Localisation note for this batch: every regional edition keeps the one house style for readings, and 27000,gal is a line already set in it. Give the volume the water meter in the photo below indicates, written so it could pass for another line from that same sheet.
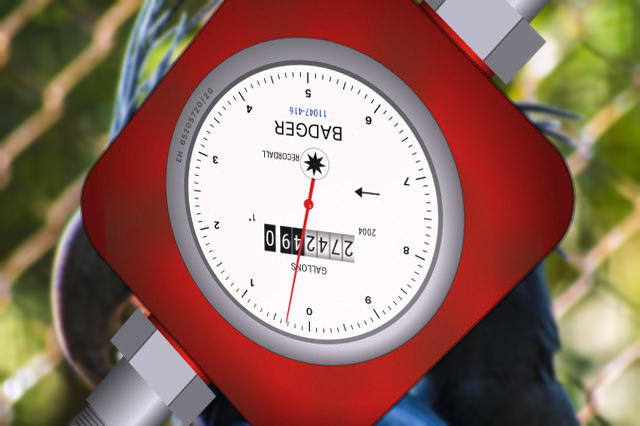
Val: 2742490.3,gal
